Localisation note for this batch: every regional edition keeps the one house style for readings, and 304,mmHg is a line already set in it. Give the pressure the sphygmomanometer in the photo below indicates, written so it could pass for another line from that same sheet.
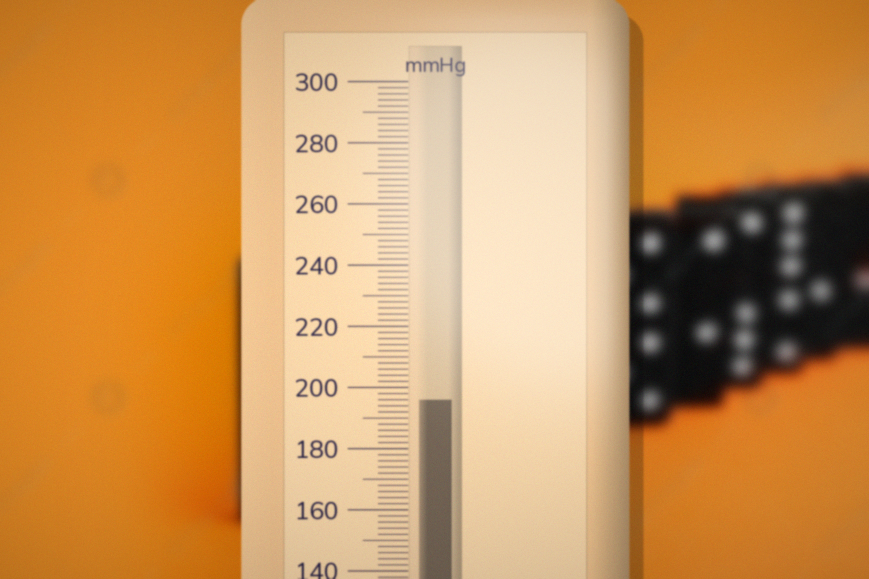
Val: 196,mmHg
